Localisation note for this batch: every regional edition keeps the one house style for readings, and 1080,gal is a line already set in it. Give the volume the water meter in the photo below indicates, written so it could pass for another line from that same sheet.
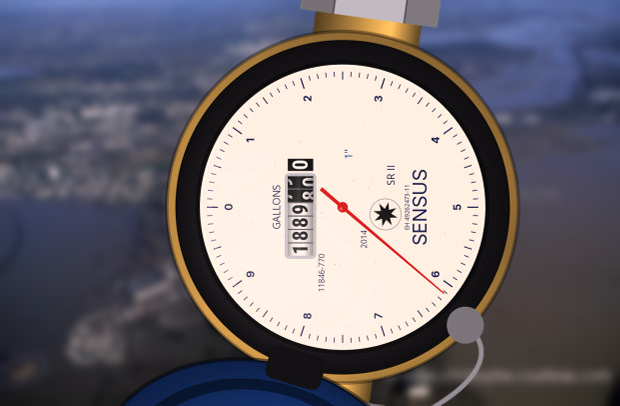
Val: 1889796.1,gal
